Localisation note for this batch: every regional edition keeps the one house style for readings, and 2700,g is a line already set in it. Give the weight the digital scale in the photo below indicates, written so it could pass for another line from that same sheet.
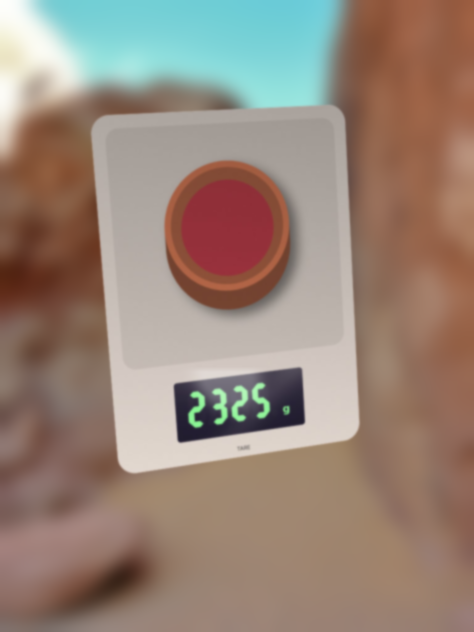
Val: 2325,g
